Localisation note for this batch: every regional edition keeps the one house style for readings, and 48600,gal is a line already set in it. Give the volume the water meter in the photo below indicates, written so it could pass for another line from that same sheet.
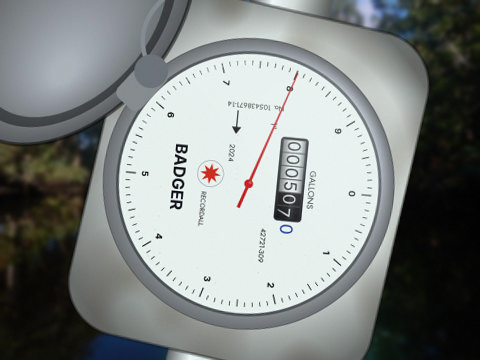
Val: 5068.0,gal
